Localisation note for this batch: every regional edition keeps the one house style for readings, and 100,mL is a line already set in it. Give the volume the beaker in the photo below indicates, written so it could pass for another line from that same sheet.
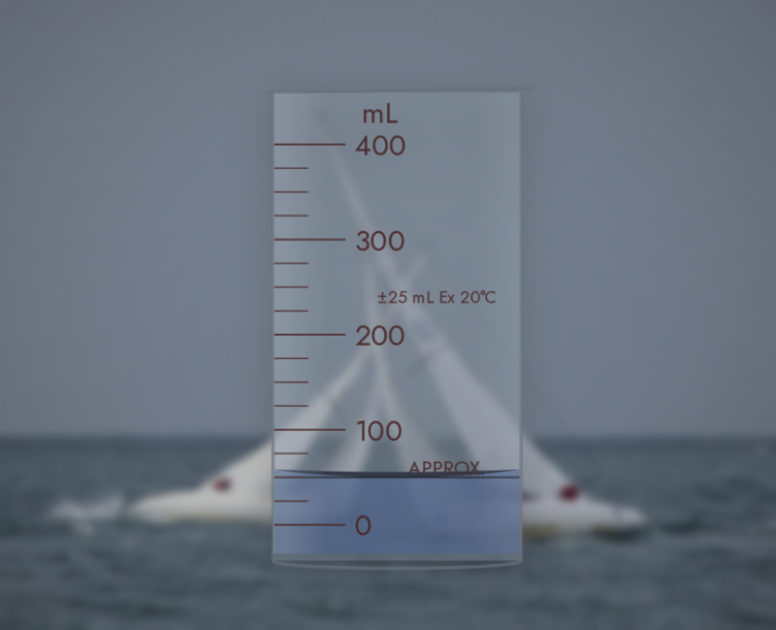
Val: 50,mL
